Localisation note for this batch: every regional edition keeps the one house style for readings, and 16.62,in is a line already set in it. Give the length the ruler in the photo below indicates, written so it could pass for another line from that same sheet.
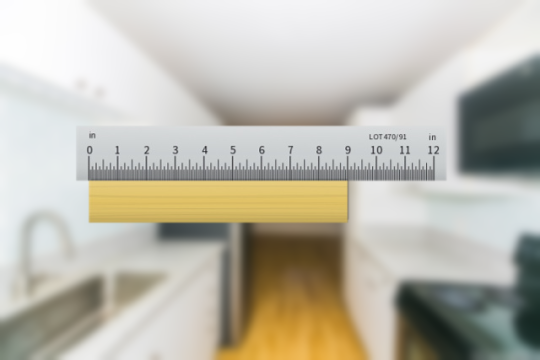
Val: 9,in
